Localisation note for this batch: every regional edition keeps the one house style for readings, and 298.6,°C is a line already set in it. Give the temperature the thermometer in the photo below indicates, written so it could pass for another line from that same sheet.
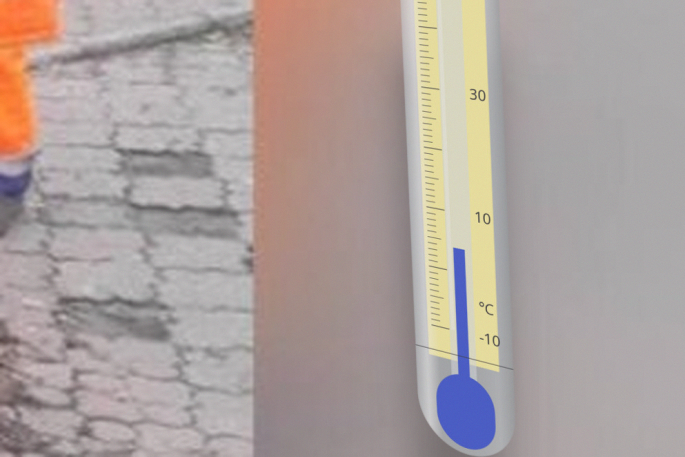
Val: 4,°C
